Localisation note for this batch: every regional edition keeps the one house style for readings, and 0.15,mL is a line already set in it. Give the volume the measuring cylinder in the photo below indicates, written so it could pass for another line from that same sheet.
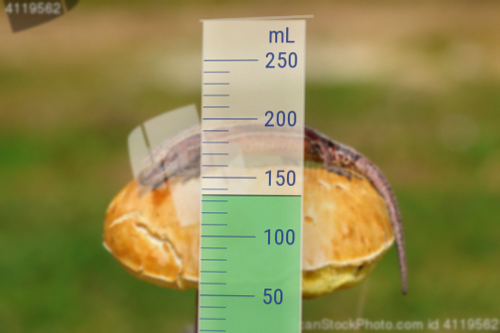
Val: 135,mL
